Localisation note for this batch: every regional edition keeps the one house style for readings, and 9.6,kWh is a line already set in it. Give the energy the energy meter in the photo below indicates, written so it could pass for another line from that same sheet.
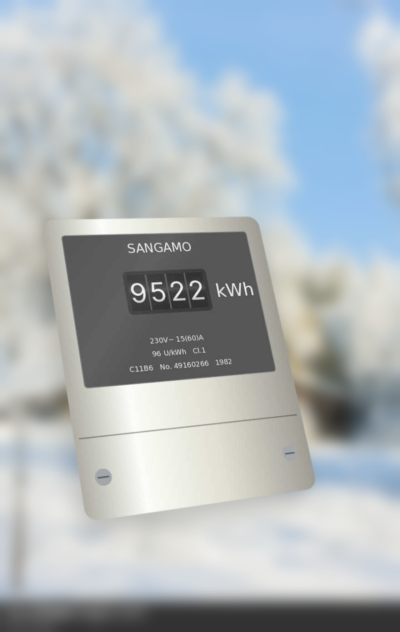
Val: 9522,kWh
